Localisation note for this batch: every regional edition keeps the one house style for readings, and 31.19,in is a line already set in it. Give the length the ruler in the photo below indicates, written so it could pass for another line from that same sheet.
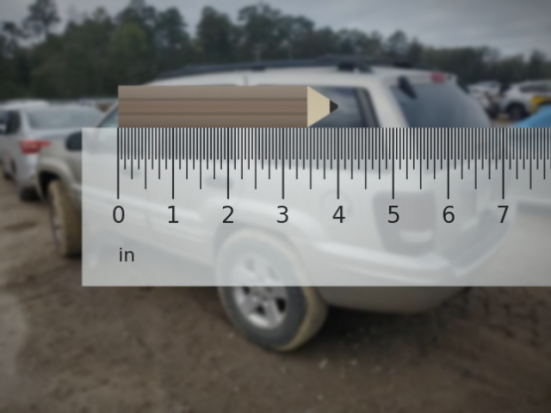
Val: 4,in
